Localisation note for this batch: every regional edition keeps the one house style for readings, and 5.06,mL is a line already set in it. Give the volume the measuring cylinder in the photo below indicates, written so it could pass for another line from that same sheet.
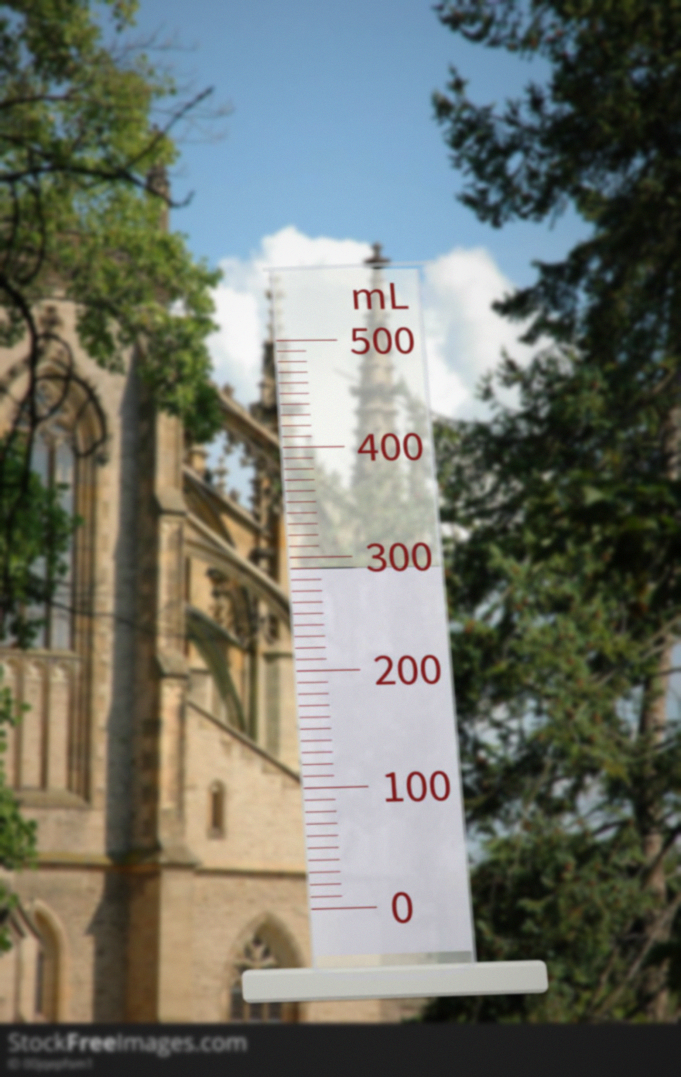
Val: 290,mL
